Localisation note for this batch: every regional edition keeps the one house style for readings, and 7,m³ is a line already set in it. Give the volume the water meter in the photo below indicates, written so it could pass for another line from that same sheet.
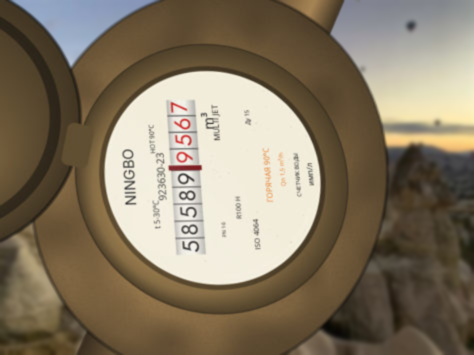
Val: 58589.9567,m³
